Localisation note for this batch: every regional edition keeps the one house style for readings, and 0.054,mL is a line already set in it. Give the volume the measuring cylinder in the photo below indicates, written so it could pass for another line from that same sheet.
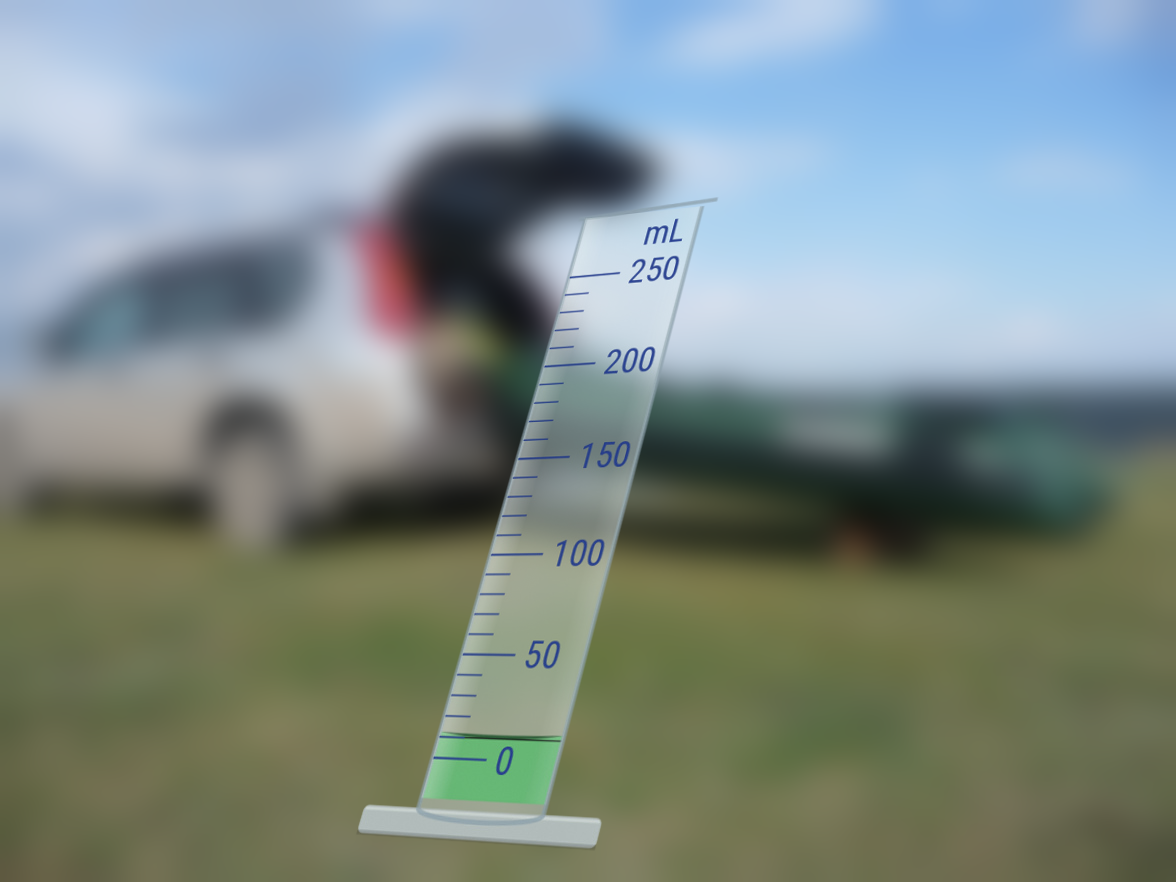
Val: 10,mL
